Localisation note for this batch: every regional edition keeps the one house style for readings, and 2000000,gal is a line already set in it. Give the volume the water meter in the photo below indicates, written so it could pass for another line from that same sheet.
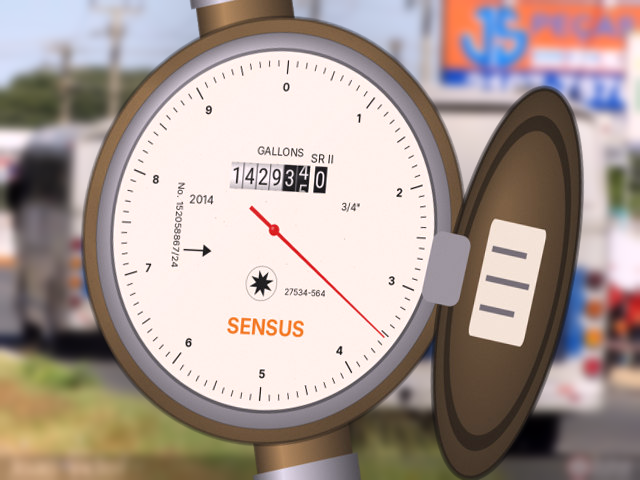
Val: 1429343.5,gal
